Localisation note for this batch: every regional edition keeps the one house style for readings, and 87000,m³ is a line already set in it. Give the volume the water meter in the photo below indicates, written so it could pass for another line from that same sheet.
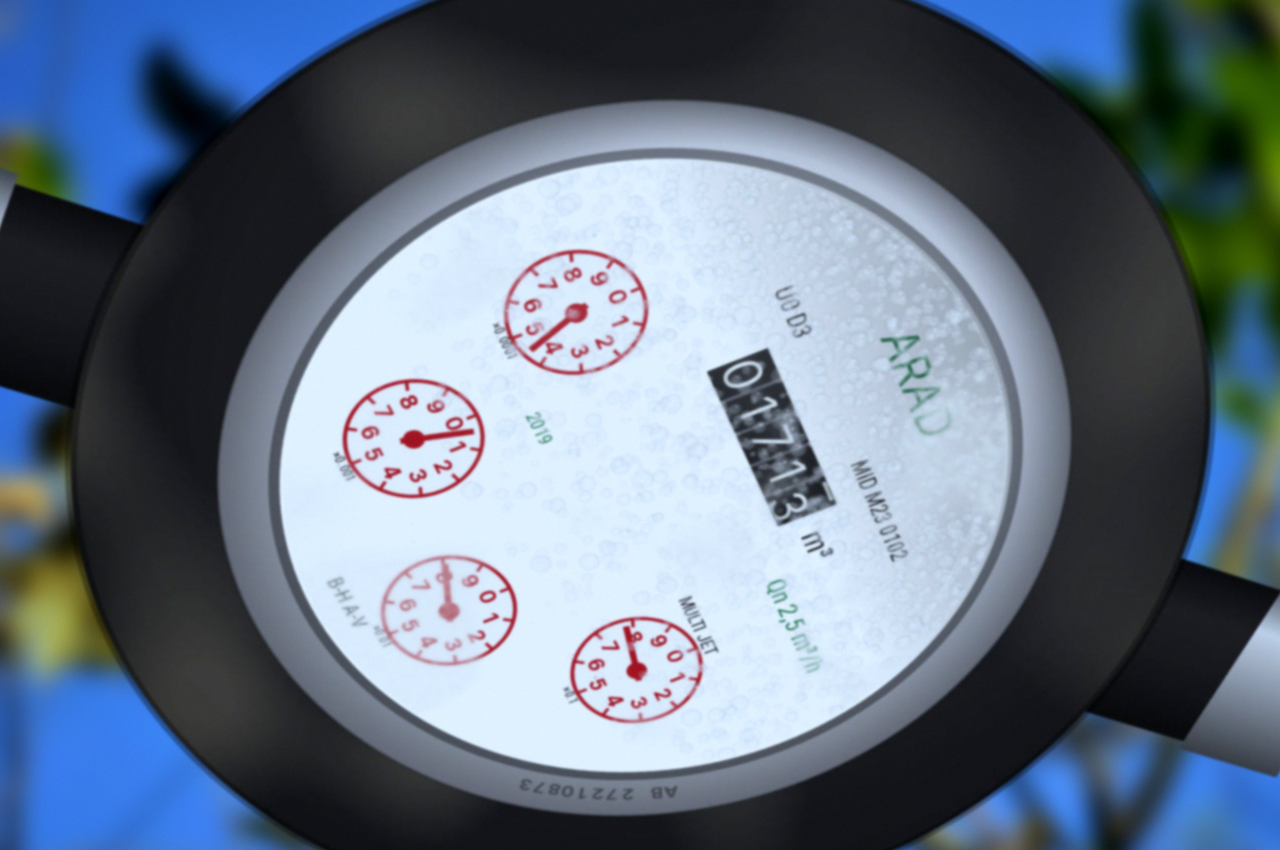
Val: 1712.7804,m³
